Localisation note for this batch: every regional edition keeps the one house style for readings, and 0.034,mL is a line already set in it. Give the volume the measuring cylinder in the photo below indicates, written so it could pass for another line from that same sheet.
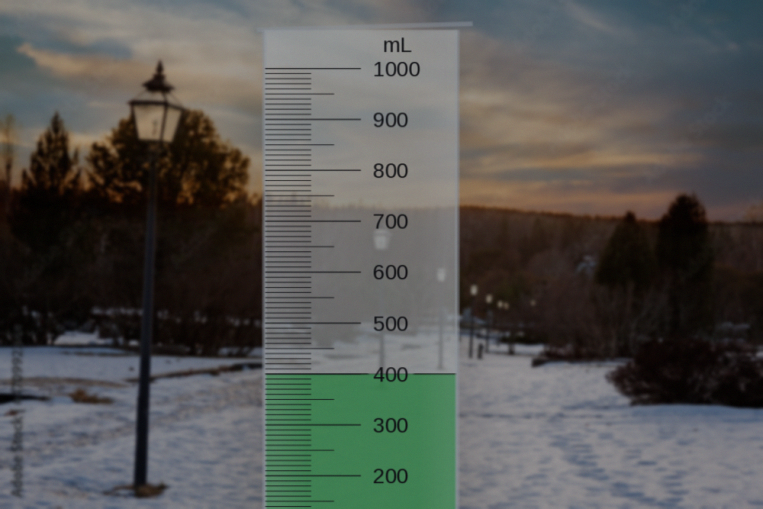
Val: 400,mL
